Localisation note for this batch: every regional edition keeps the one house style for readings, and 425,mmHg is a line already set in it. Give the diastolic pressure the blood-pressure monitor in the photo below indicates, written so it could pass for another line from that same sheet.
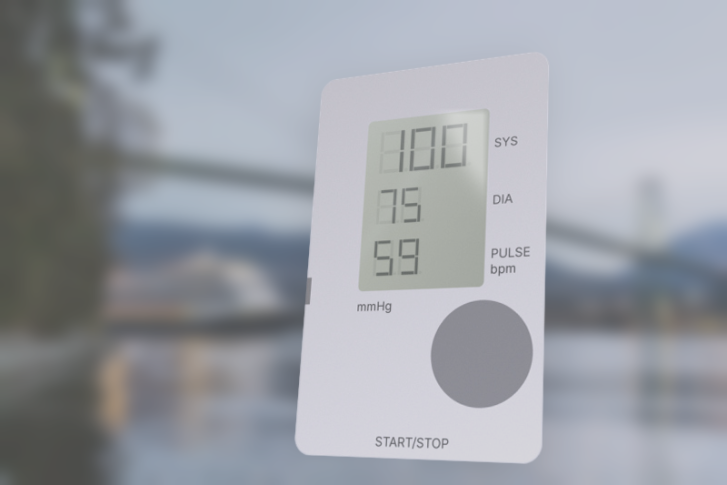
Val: 75,mmHg
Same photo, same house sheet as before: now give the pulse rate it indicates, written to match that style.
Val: 59,bpm
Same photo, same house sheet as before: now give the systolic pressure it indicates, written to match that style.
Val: 100,mmHg
